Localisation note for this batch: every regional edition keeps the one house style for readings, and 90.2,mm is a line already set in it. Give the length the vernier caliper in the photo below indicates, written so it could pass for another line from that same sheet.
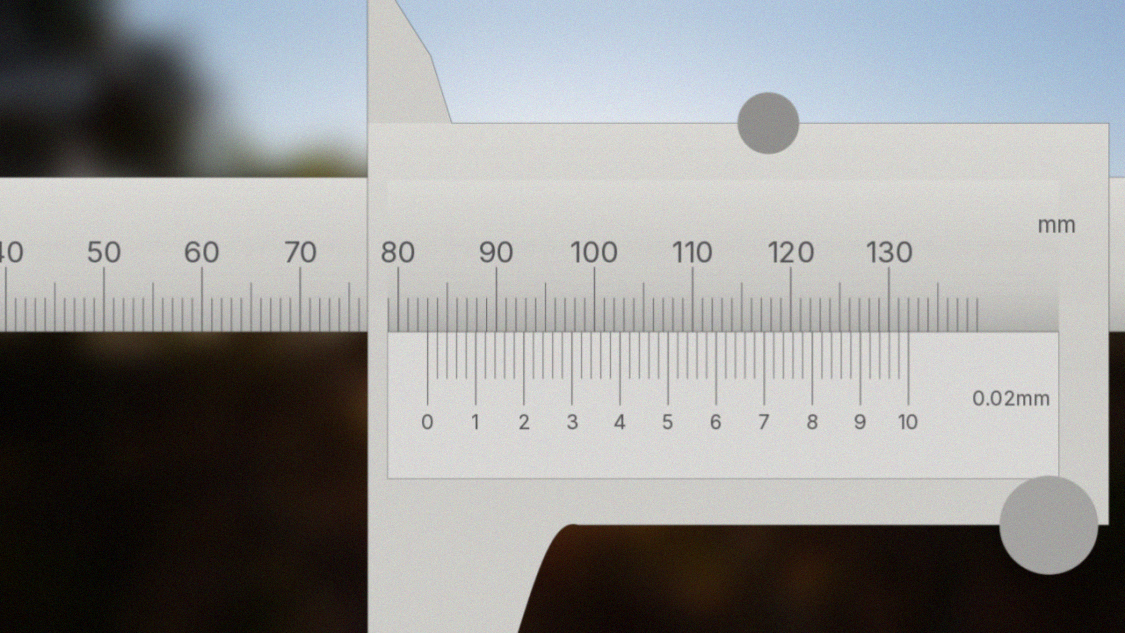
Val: 83.0,mm
